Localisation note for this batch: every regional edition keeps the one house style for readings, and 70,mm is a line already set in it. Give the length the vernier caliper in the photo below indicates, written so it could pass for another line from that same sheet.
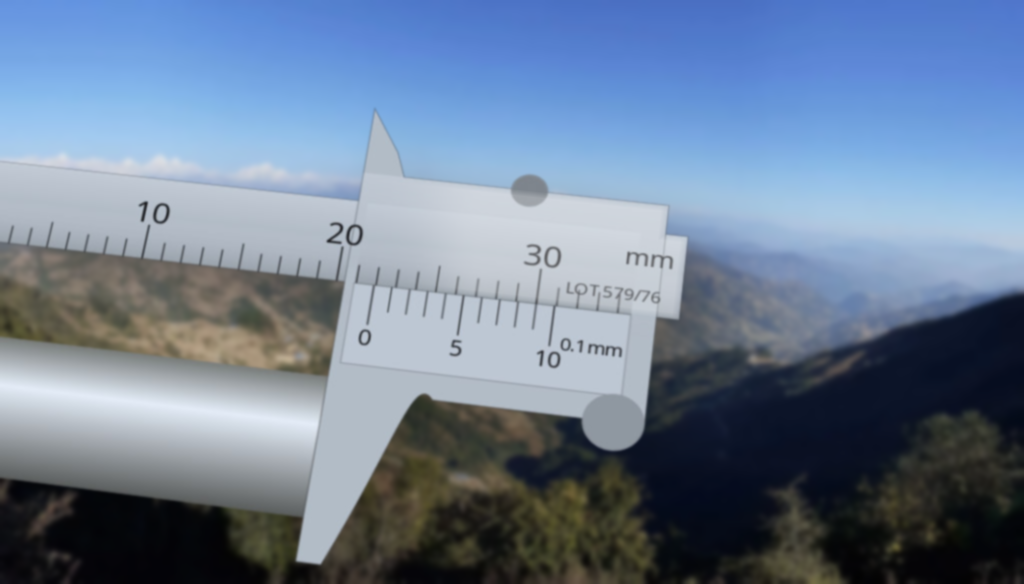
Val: 21.9,mm
